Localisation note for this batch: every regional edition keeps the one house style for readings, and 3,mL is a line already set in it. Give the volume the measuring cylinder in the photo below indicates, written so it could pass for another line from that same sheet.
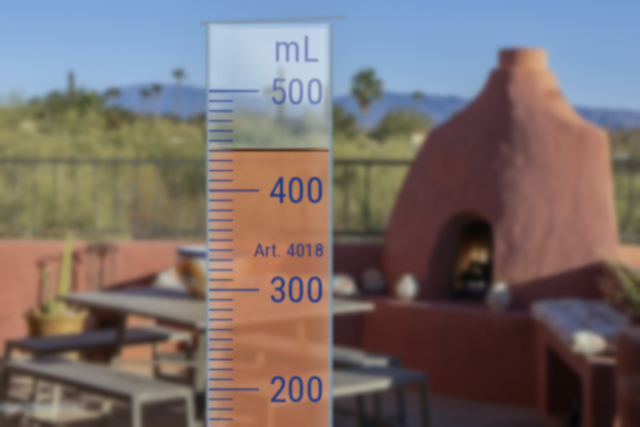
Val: 440,mL
